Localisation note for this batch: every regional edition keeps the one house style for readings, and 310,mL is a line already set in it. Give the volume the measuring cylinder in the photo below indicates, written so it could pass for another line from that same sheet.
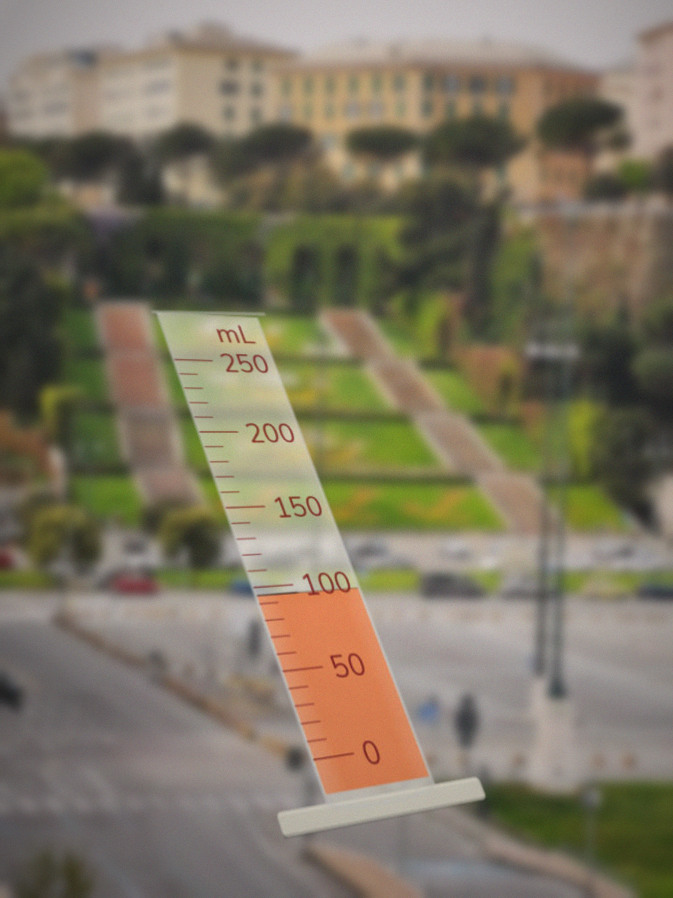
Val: 95,mL
